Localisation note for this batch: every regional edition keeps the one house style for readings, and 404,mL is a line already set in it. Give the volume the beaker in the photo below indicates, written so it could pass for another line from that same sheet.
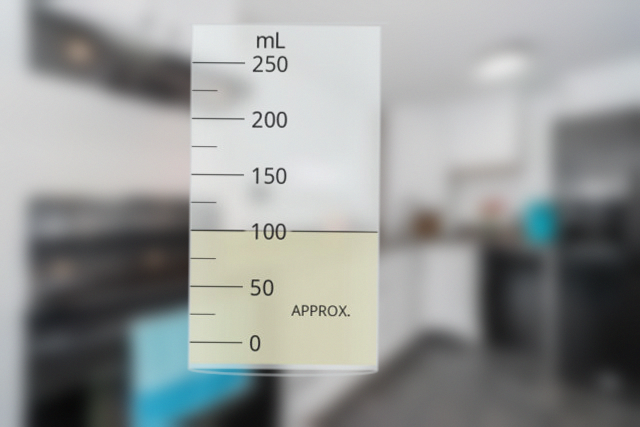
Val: 100,mL
